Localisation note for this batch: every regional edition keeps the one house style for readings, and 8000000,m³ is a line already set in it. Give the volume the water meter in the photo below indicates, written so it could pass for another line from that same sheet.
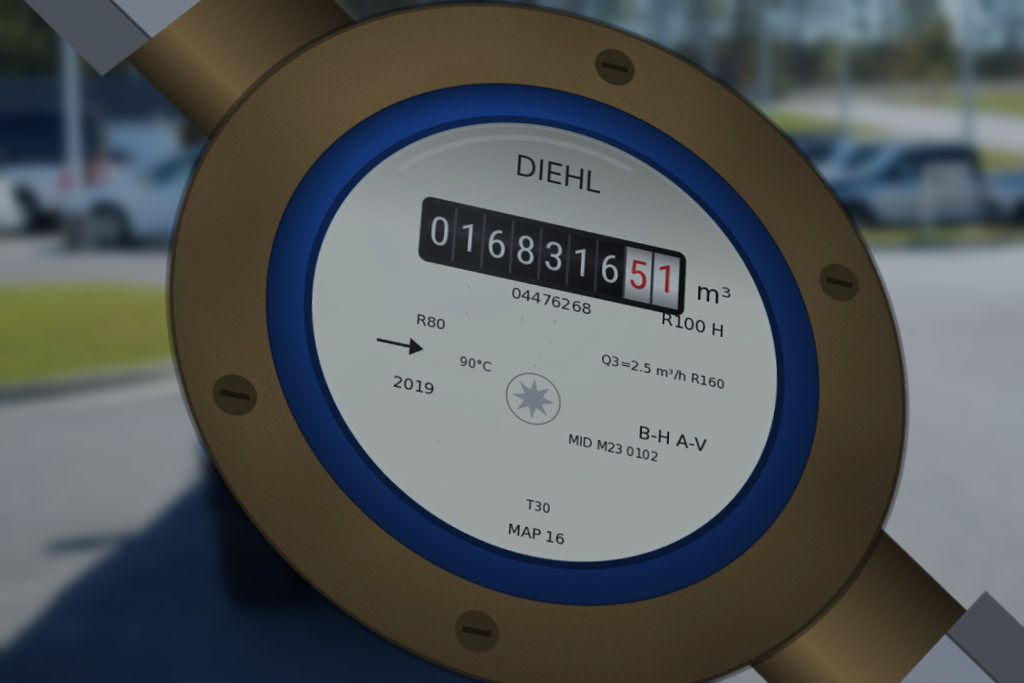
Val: 168316.51,m³
